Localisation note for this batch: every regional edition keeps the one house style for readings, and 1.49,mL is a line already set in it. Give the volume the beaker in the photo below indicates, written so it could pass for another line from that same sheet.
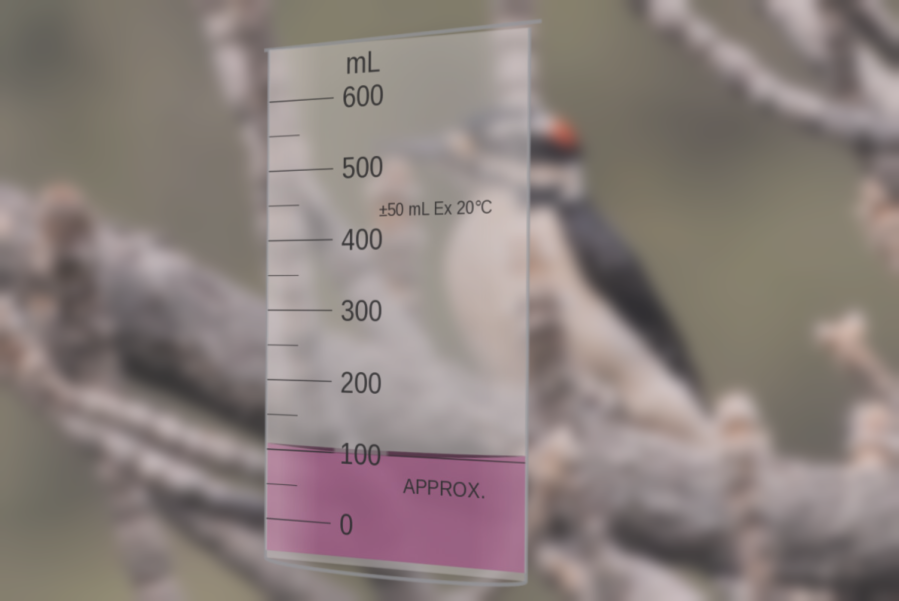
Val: 100,mL
